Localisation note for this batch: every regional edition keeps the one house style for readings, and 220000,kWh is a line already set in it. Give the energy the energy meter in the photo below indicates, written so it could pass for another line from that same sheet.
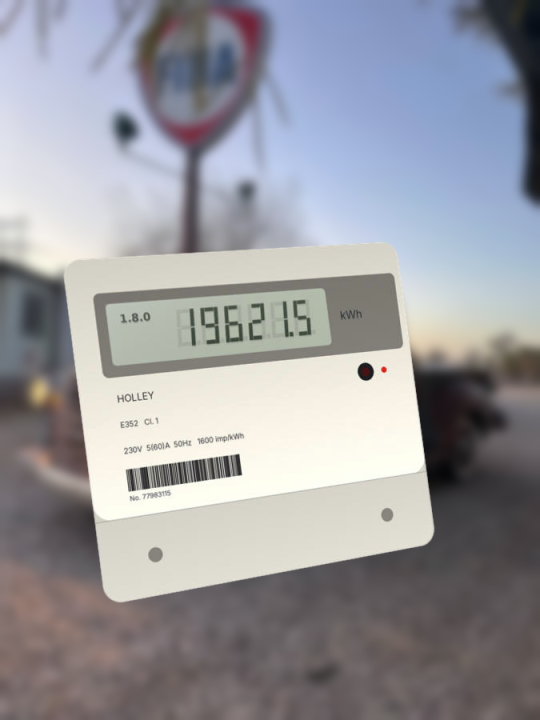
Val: 19621.5,kWh
